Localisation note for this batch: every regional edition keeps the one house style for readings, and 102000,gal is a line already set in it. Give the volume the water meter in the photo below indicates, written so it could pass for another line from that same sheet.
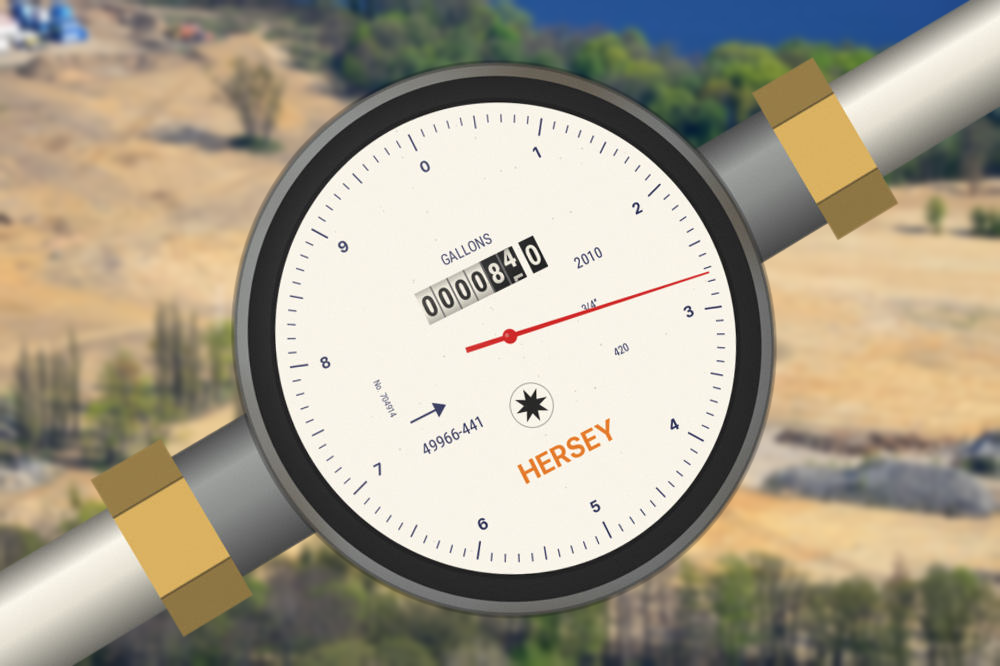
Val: 842.7,gal
